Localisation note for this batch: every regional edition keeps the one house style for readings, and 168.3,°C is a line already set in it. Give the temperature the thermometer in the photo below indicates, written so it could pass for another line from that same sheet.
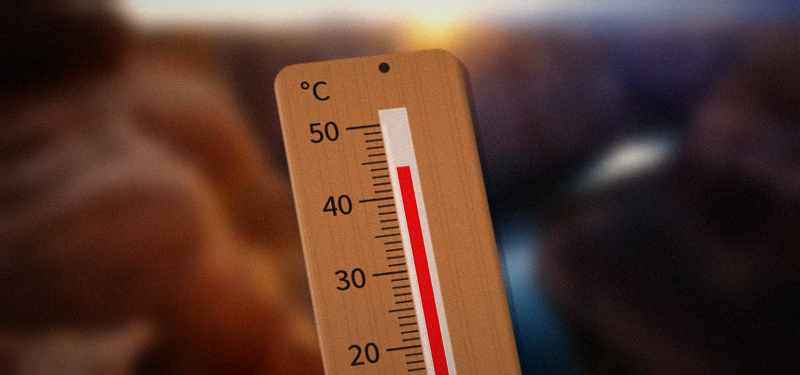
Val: 44,°C
